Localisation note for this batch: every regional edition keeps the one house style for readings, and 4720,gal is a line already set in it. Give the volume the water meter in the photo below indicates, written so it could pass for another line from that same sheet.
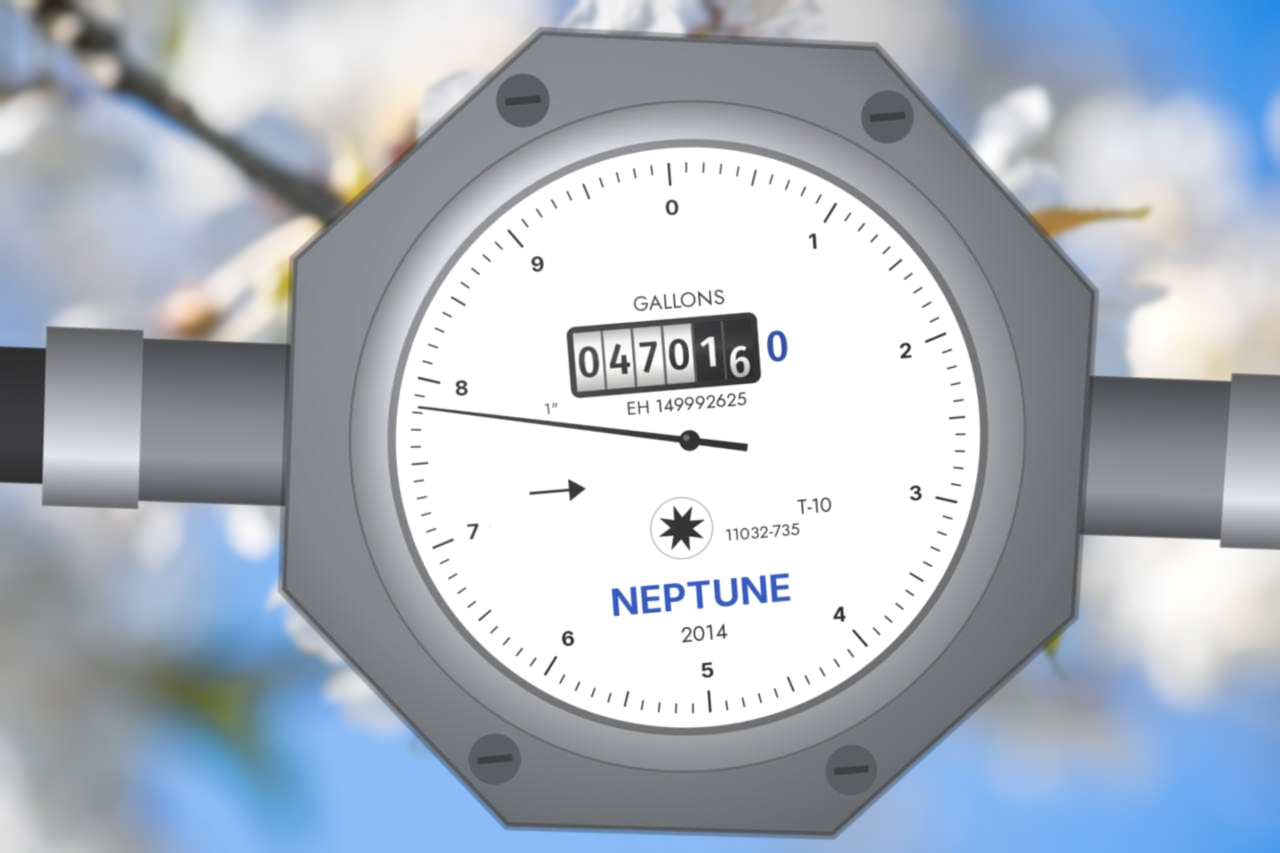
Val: 470157.8,gal
